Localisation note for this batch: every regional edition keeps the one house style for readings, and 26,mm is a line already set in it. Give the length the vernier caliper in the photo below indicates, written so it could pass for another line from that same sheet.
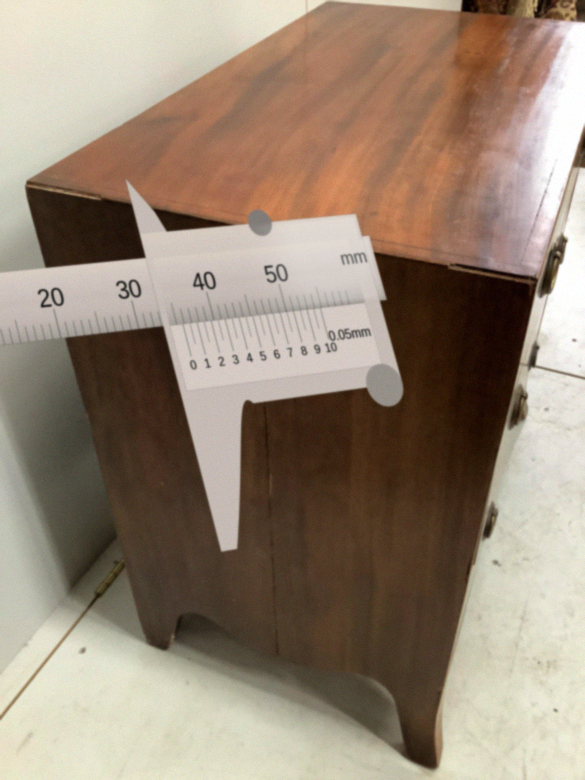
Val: 35.8,mm
